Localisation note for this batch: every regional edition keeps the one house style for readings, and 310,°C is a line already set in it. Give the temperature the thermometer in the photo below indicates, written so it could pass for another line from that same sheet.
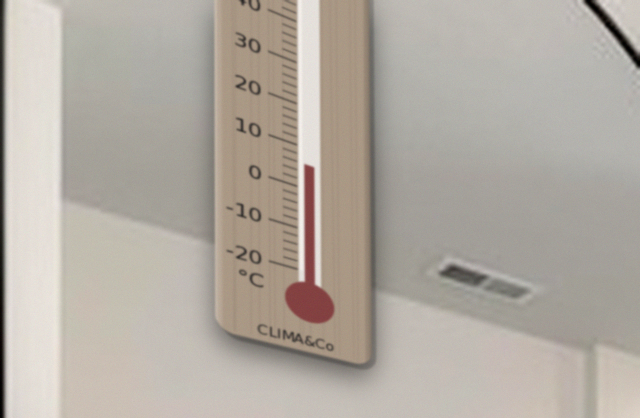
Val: 6,°C
